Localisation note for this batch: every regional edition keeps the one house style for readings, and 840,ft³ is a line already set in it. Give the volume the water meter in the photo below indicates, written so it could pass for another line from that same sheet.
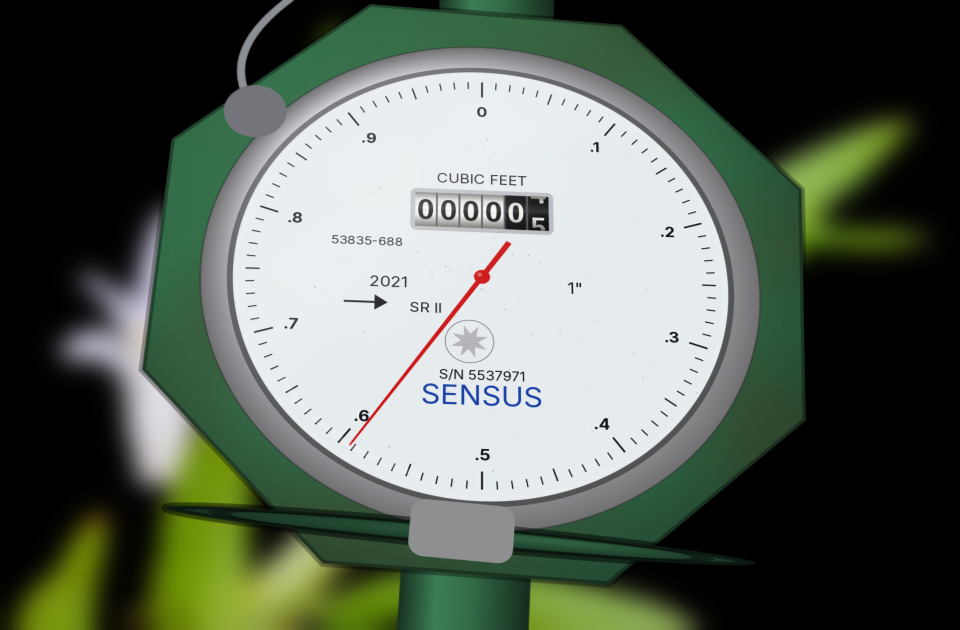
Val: 4.59,ft³
